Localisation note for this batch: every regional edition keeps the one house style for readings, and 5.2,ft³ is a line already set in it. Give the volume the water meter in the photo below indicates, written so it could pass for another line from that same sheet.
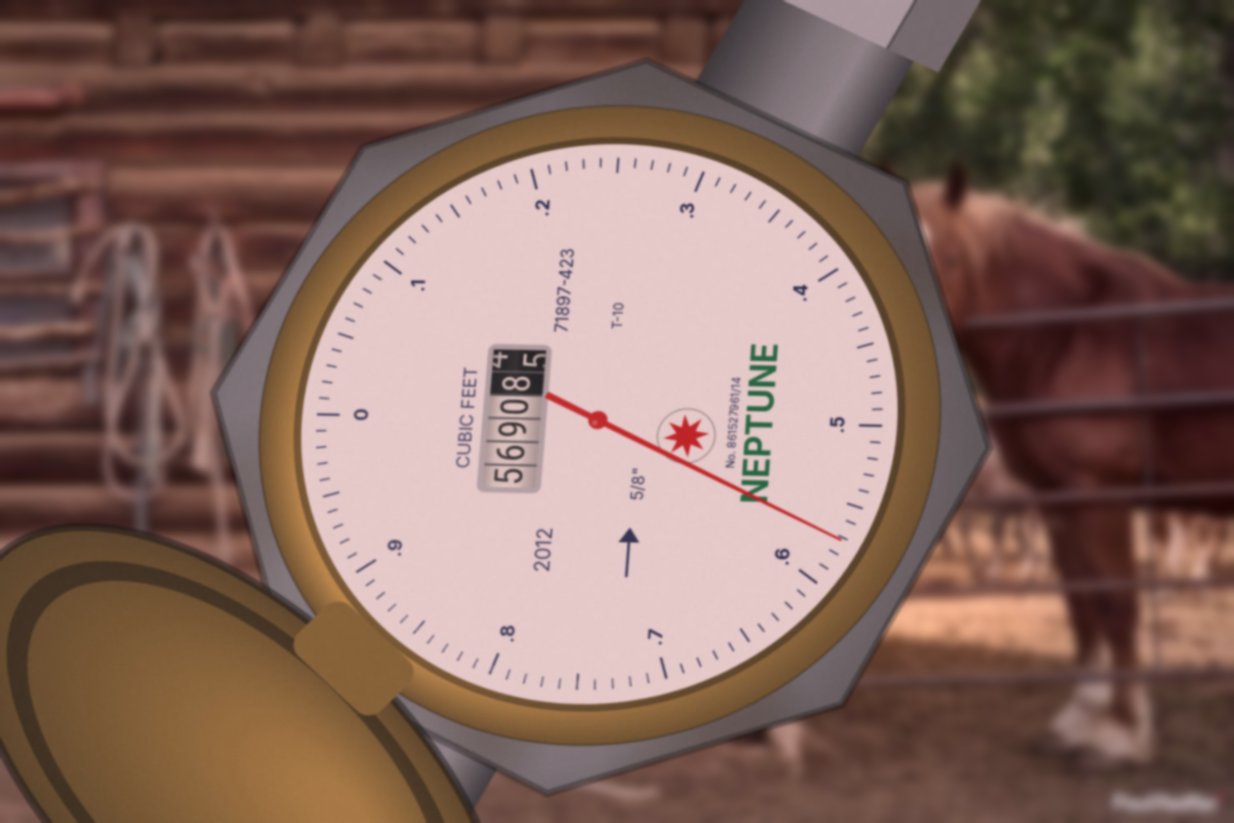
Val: 569084.57,ft³
